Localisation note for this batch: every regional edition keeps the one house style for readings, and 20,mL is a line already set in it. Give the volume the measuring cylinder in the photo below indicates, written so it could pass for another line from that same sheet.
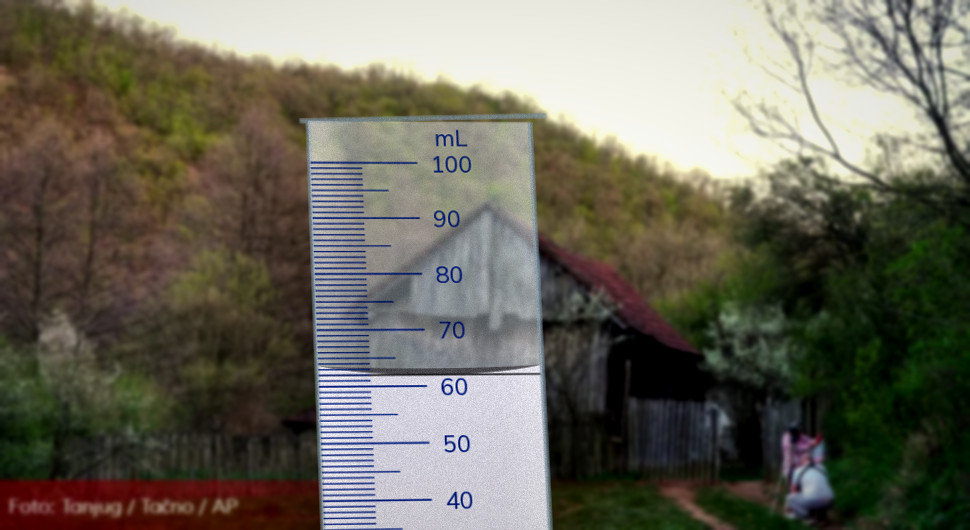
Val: 62,mL
